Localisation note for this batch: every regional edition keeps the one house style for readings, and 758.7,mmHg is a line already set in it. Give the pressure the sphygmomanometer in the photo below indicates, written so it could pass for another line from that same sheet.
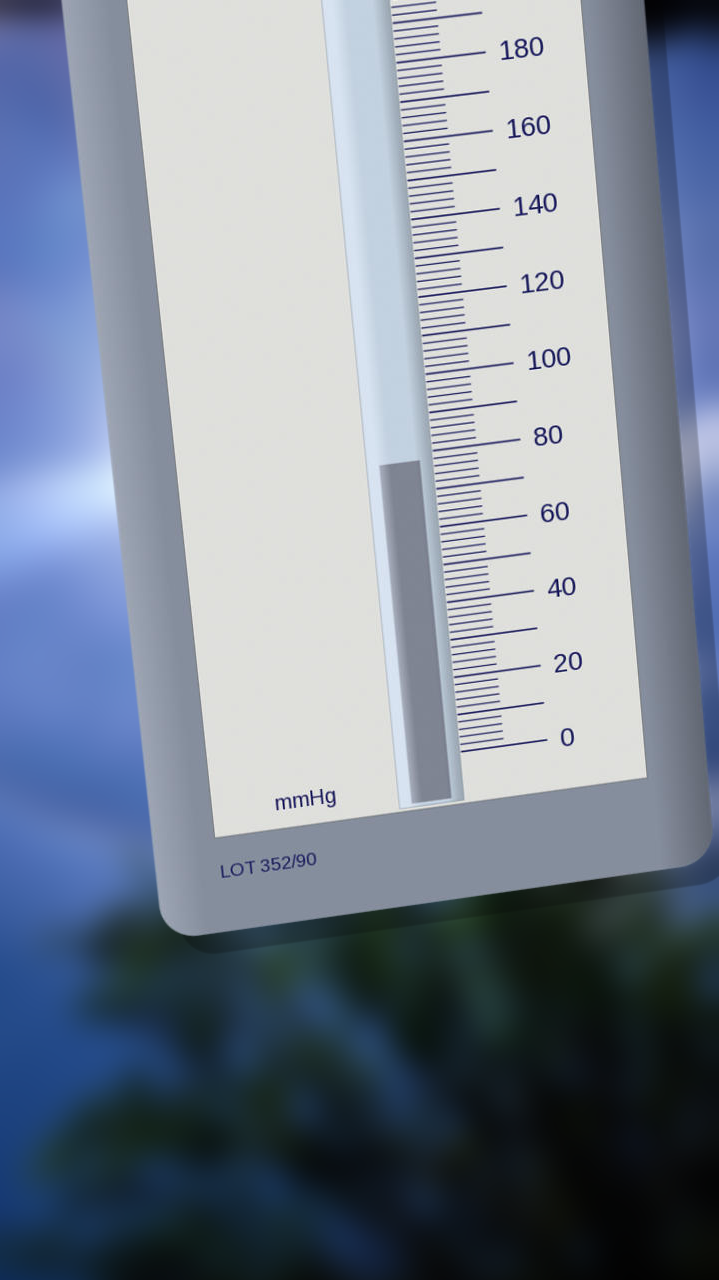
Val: 78,mmHg
